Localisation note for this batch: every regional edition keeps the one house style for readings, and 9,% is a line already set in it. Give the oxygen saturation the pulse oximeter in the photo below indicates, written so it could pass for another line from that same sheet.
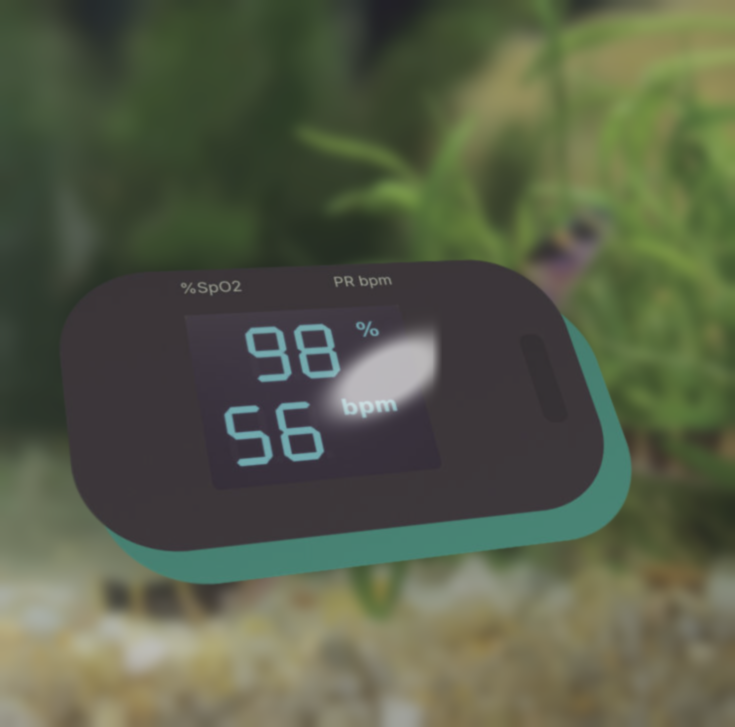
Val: 98,%
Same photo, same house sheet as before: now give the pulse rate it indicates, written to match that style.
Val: 56,bpm
